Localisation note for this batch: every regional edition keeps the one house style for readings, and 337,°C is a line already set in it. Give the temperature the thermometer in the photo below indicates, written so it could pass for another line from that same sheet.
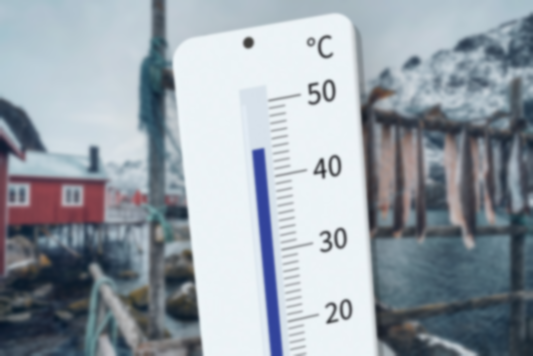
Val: 44,°C
